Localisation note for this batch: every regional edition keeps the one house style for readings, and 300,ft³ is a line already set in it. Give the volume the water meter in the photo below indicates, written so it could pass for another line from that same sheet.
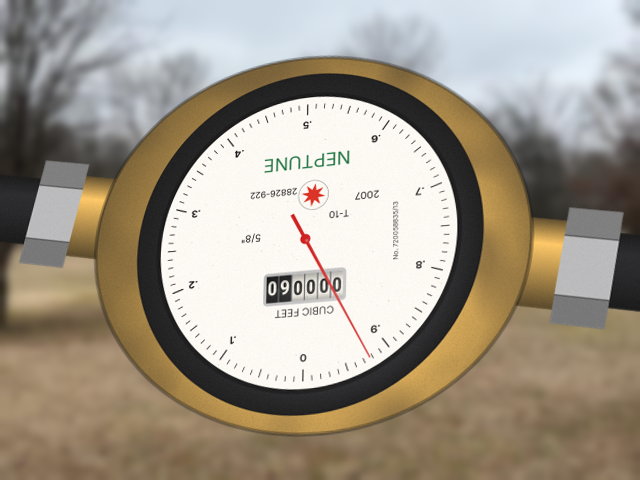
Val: 59.92,ft³
